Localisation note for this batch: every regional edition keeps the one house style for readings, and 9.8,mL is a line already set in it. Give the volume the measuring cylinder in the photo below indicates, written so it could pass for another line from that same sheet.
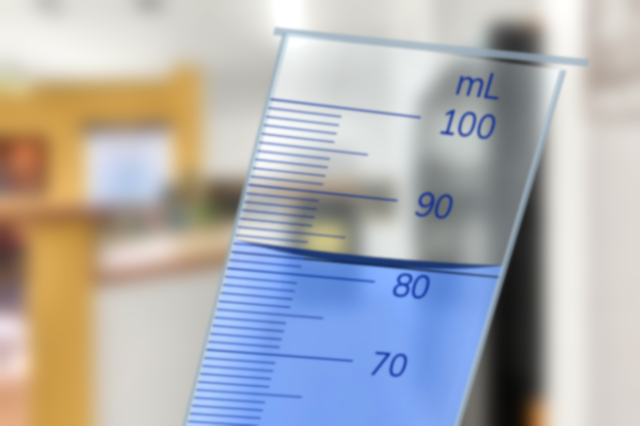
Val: 82,mL
